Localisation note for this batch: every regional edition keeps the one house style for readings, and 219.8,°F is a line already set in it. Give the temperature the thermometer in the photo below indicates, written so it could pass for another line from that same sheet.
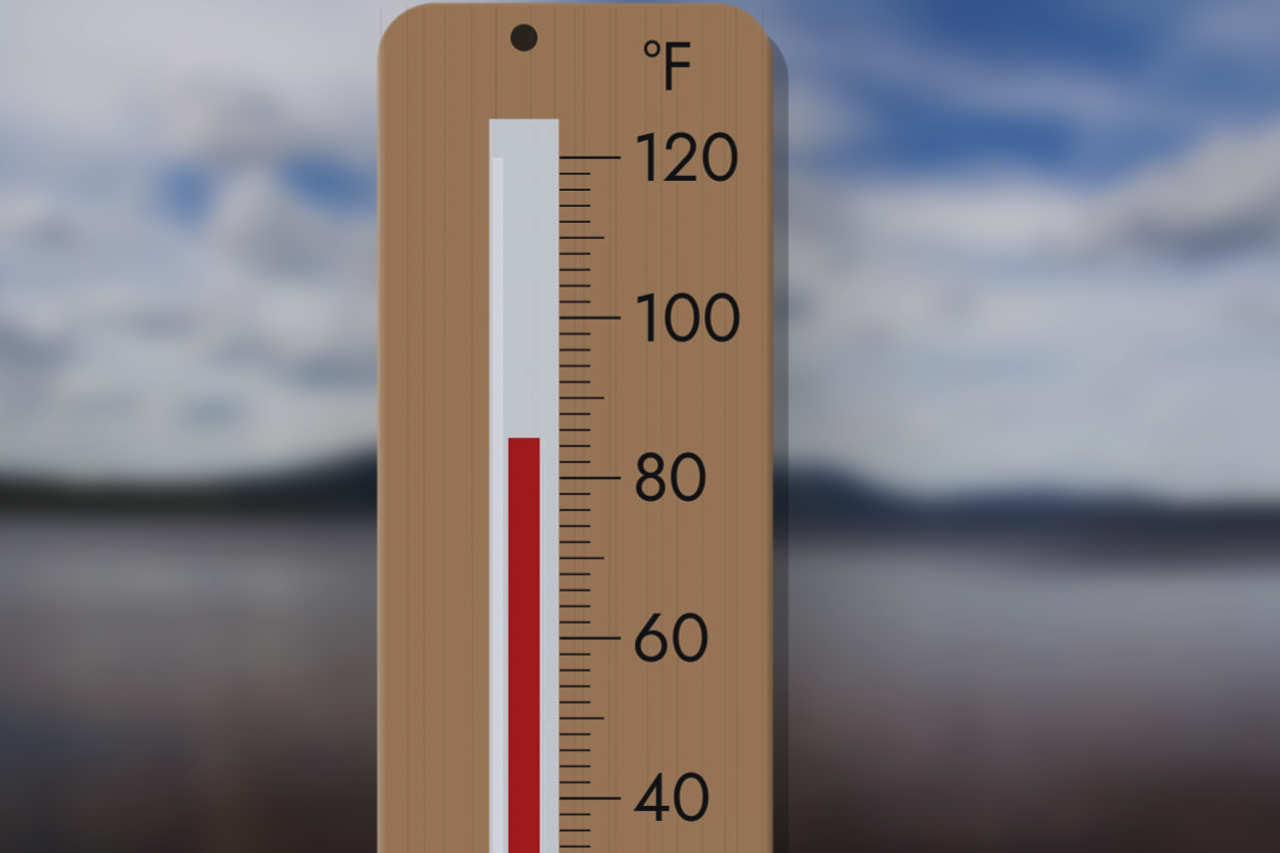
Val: 85,°F
